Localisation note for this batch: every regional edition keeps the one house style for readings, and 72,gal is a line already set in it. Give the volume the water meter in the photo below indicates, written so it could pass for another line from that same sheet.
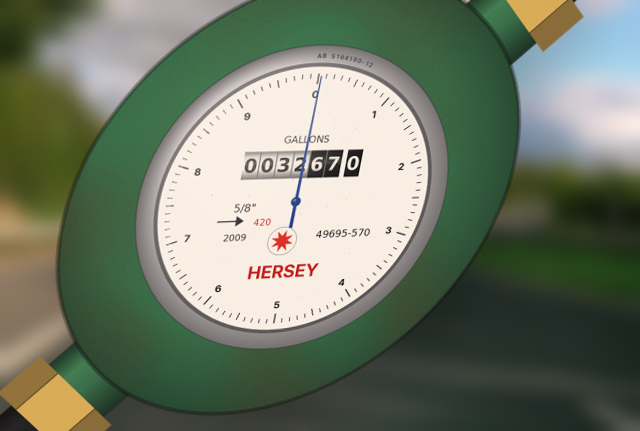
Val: 32670.0,gal
